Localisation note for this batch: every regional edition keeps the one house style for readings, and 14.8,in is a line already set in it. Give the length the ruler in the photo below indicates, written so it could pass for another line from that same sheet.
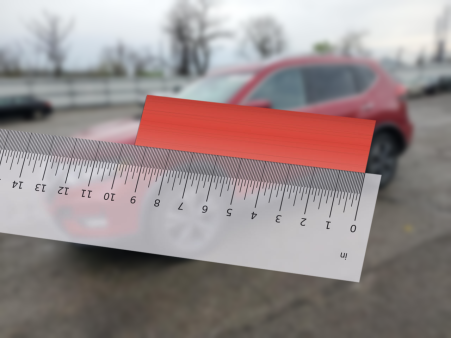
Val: 9.5,in
